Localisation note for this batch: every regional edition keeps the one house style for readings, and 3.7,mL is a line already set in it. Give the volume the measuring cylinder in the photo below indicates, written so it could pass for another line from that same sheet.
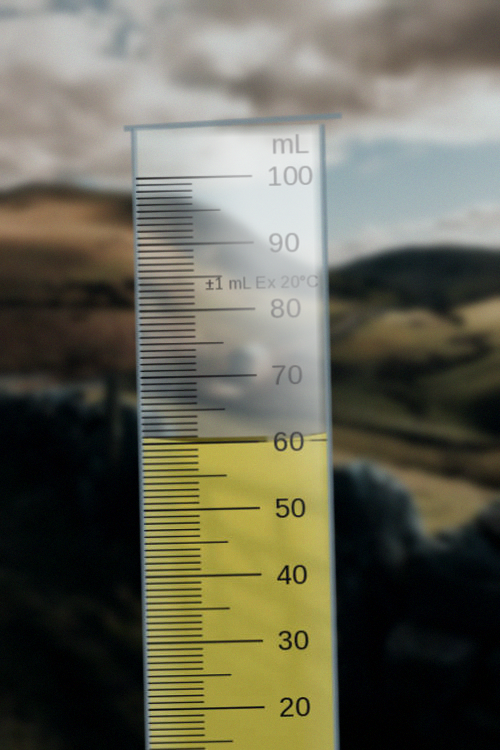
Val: 60,mL
